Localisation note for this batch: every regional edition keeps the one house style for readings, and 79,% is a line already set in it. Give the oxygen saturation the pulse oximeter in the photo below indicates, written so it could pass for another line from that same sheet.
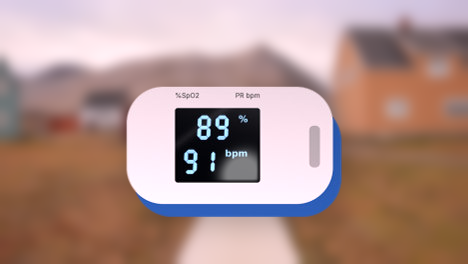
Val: 89,%
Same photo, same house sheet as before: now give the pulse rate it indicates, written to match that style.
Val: 91,bpm
